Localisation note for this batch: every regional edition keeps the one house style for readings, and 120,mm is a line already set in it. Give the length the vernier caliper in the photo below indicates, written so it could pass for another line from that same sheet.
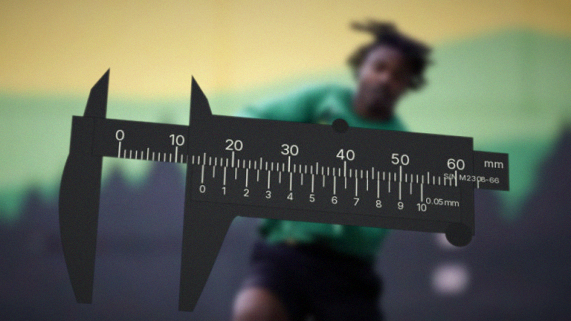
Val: 14.8,mm
